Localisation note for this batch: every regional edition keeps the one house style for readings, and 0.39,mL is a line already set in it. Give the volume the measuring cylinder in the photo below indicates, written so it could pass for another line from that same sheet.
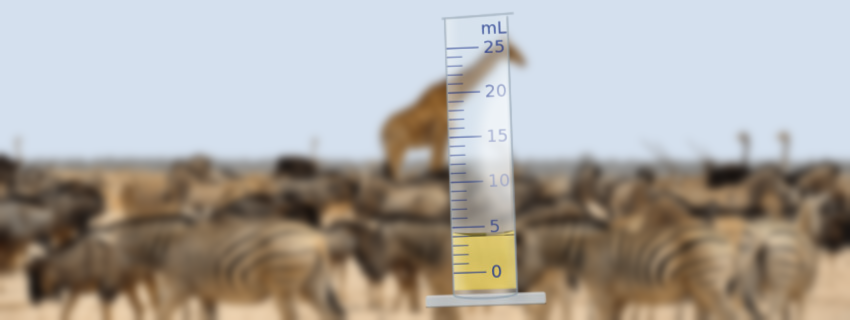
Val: 4,mL
